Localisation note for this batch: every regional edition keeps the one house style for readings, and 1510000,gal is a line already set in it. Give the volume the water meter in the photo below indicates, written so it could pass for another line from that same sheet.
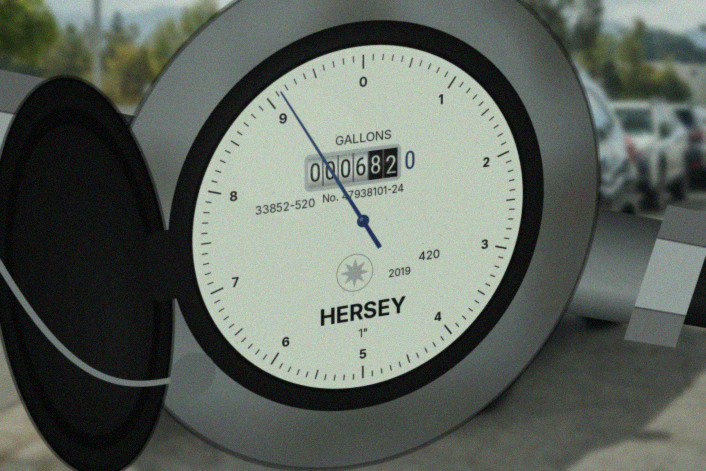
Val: 6819.1,gal
